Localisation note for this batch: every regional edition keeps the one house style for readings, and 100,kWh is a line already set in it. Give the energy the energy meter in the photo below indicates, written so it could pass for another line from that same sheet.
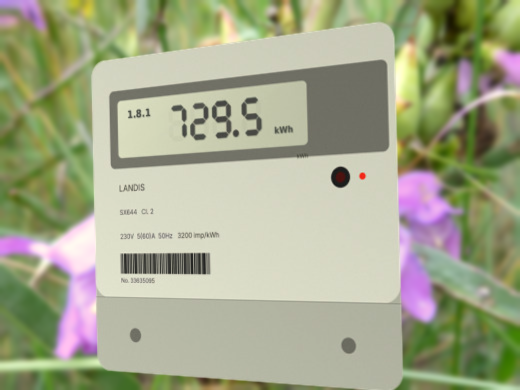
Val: 729.5,kWh
